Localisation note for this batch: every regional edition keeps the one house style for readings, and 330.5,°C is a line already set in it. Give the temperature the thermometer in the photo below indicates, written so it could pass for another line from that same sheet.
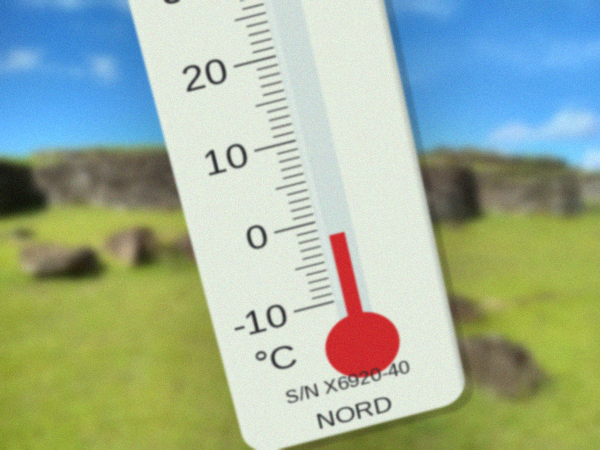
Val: -2,°C
